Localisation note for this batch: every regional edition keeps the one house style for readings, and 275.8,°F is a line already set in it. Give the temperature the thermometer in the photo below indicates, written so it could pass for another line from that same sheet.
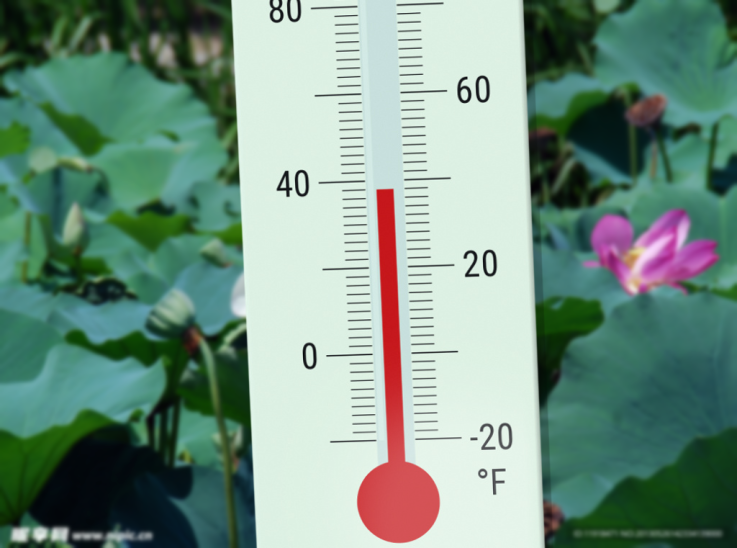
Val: 38,°F
